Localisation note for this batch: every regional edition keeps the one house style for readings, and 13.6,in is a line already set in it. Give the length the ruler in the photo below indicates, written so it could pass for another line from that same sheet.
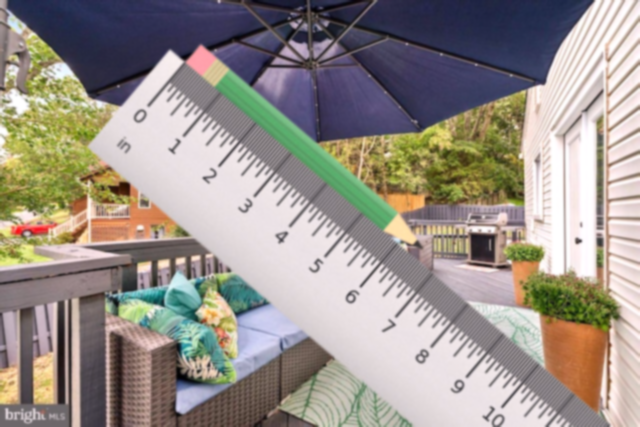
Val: 6.5,in
